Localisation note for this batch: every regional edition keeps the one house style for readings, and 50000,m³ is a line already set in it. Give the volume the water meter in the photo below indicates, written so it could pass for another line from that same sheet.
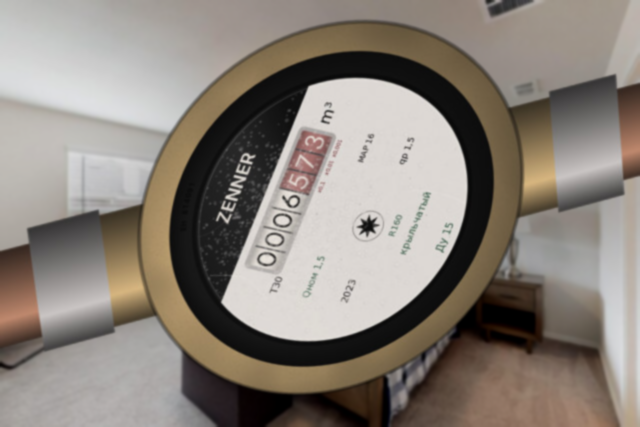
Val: 6.573,m³
